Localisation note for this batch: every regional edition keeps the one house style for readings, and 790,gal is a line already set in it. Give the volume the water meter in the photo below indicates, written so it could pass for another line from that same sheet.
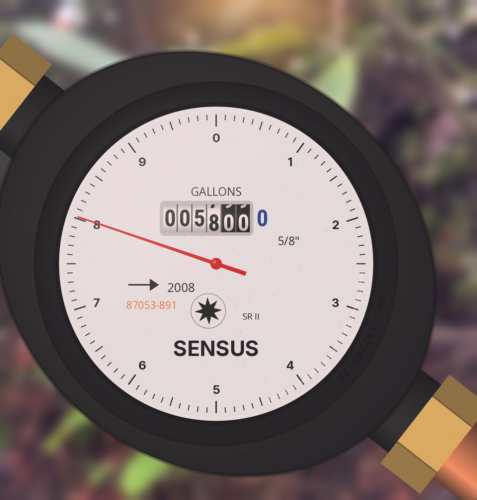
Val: 57998.0,gal
